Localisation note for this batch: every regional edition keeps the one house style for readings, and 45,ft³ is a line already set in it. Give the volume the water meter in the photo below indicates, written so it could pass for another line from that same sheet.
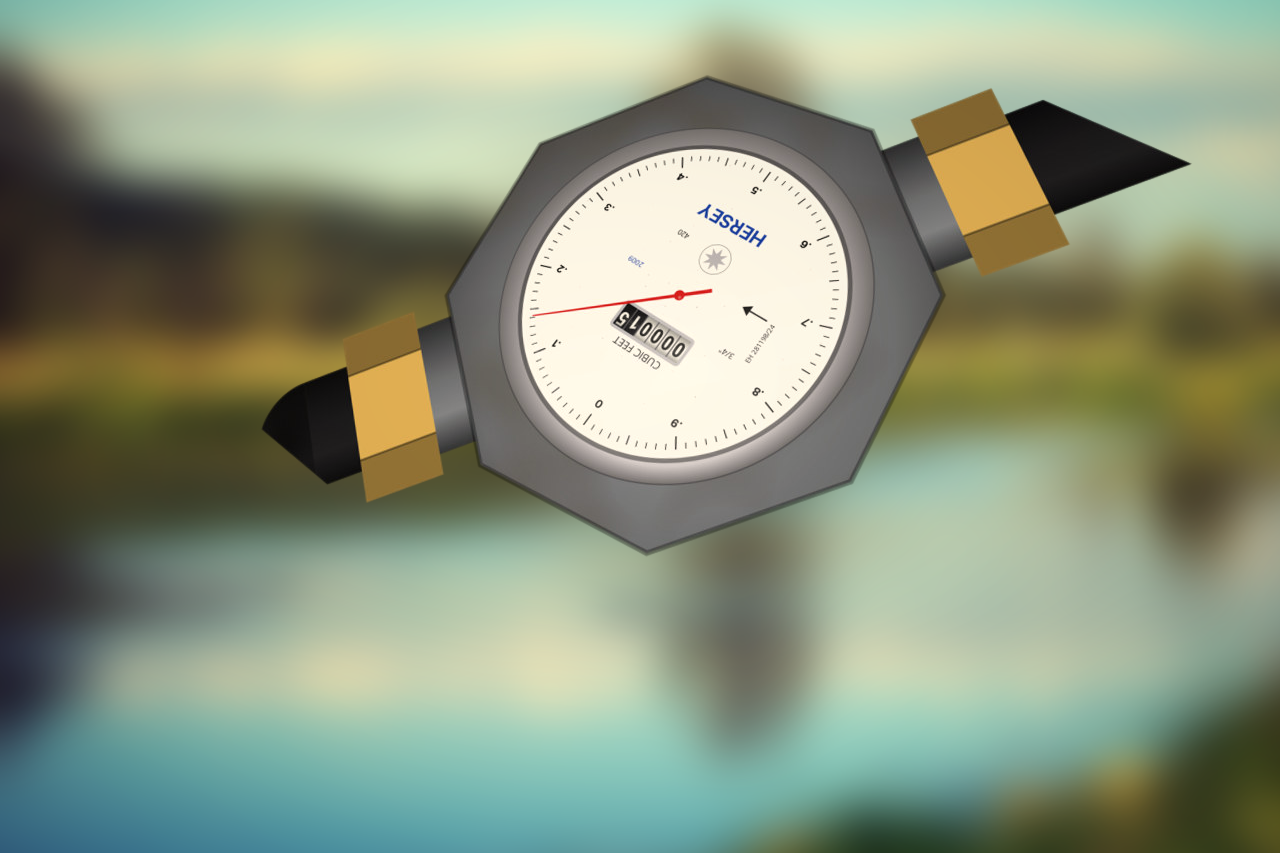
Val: 15.14,ft³
